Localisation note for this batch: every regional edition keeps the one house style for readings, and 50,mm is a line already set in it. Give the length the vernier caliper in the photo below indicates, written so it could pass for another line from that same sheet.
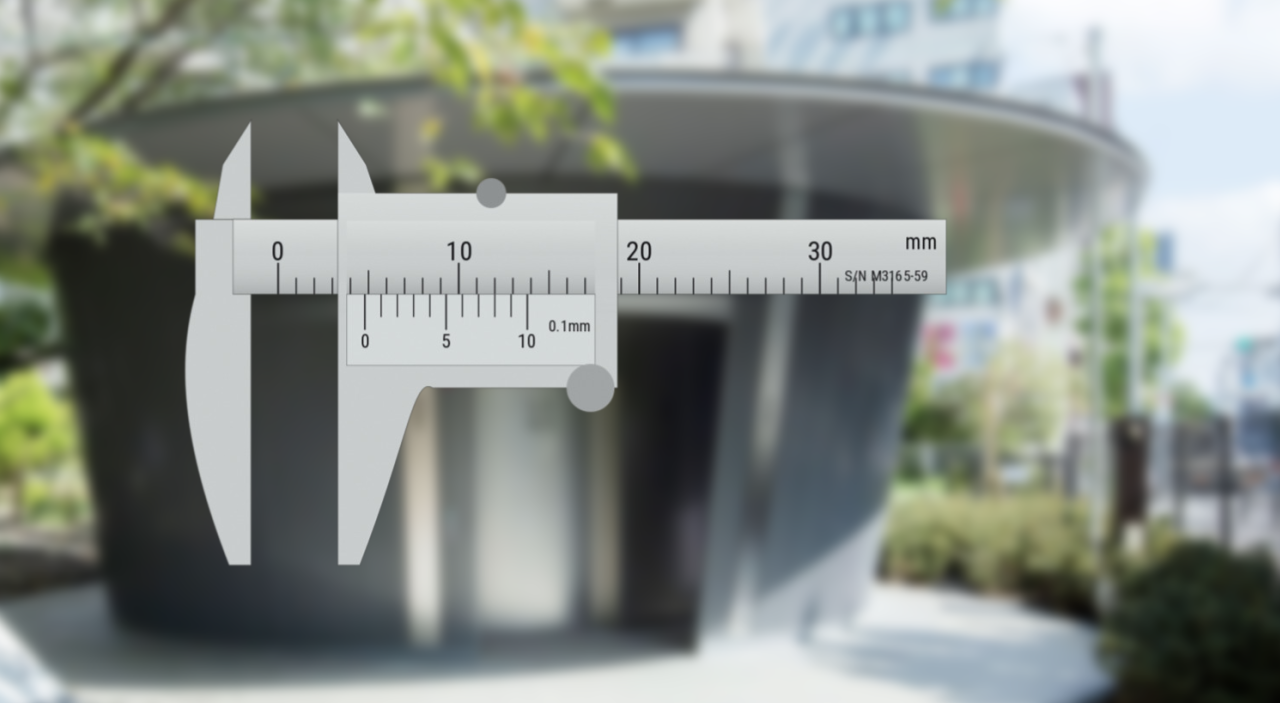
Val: 4.8,mm
